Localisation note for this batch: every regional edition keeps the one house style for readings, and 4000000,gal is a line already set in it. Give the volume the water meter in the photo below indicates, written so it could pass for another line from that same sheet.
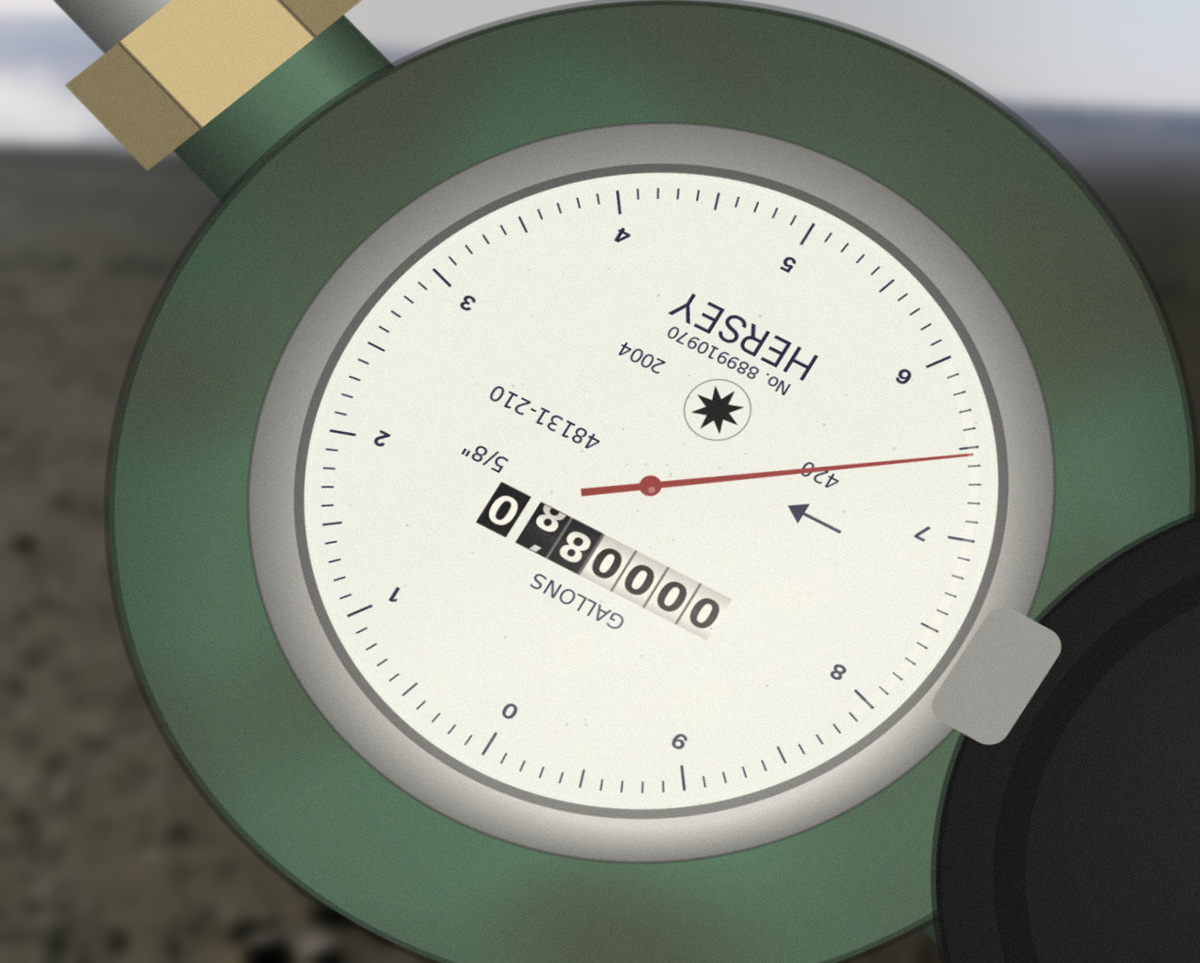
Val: 876.5,gal
